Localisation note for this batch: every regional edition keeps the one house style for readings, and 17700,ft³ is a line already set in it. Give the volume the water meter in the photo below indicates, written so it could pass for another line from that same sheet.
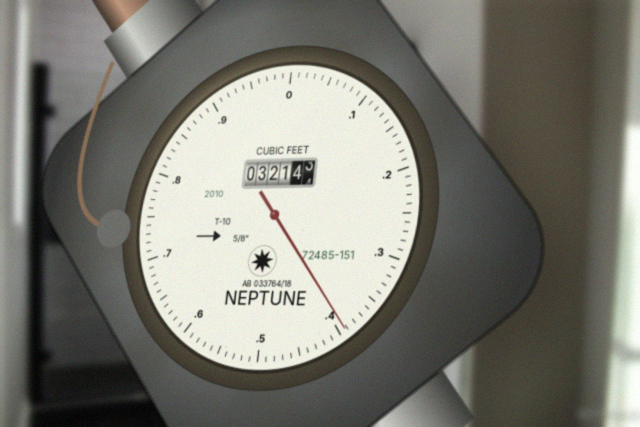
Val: 32143.39,ft³
